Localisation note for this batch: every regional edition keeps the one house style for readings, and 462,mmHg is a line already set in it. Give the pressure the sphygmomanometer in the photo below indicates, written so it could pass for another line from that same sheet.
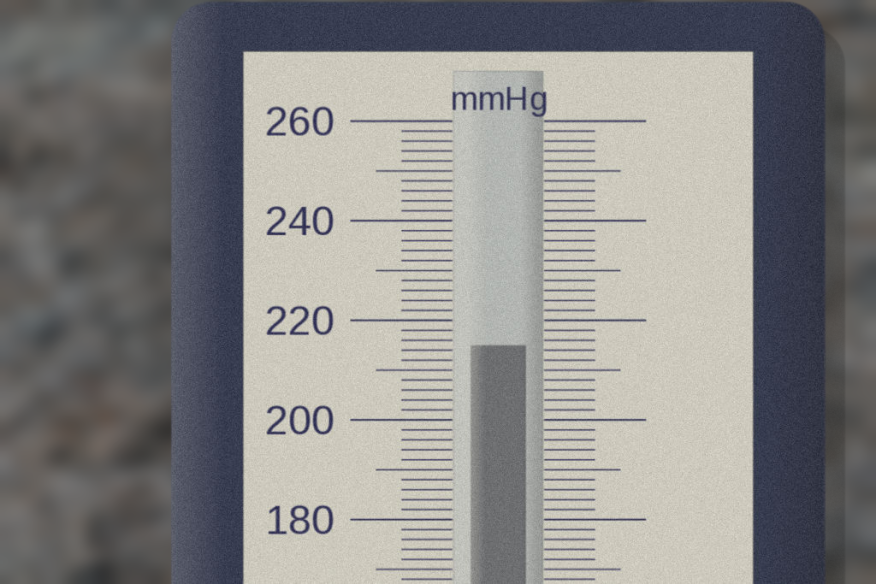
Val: 215,mmHg
